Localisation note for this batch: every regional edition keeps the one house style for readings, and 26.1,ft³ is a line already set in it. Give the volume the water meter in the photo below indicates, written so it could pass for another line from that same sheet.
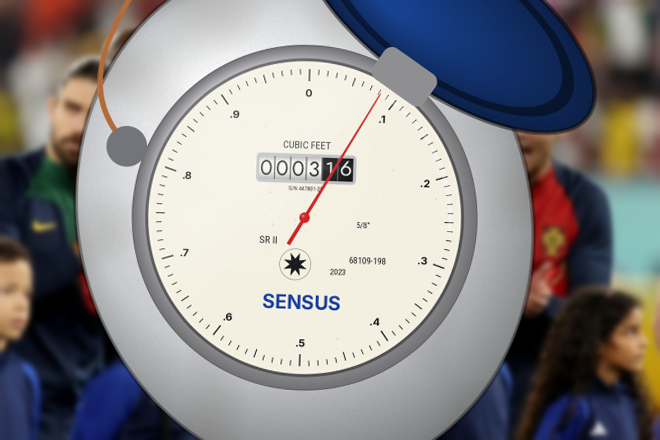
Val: 316.08,ft³
